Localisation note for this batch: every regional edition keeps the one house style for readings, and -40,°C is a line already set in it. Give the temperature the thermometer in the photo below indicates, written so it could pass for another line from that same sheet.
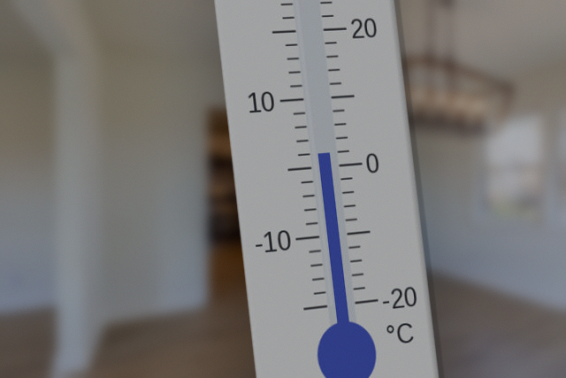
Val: 2,°C
